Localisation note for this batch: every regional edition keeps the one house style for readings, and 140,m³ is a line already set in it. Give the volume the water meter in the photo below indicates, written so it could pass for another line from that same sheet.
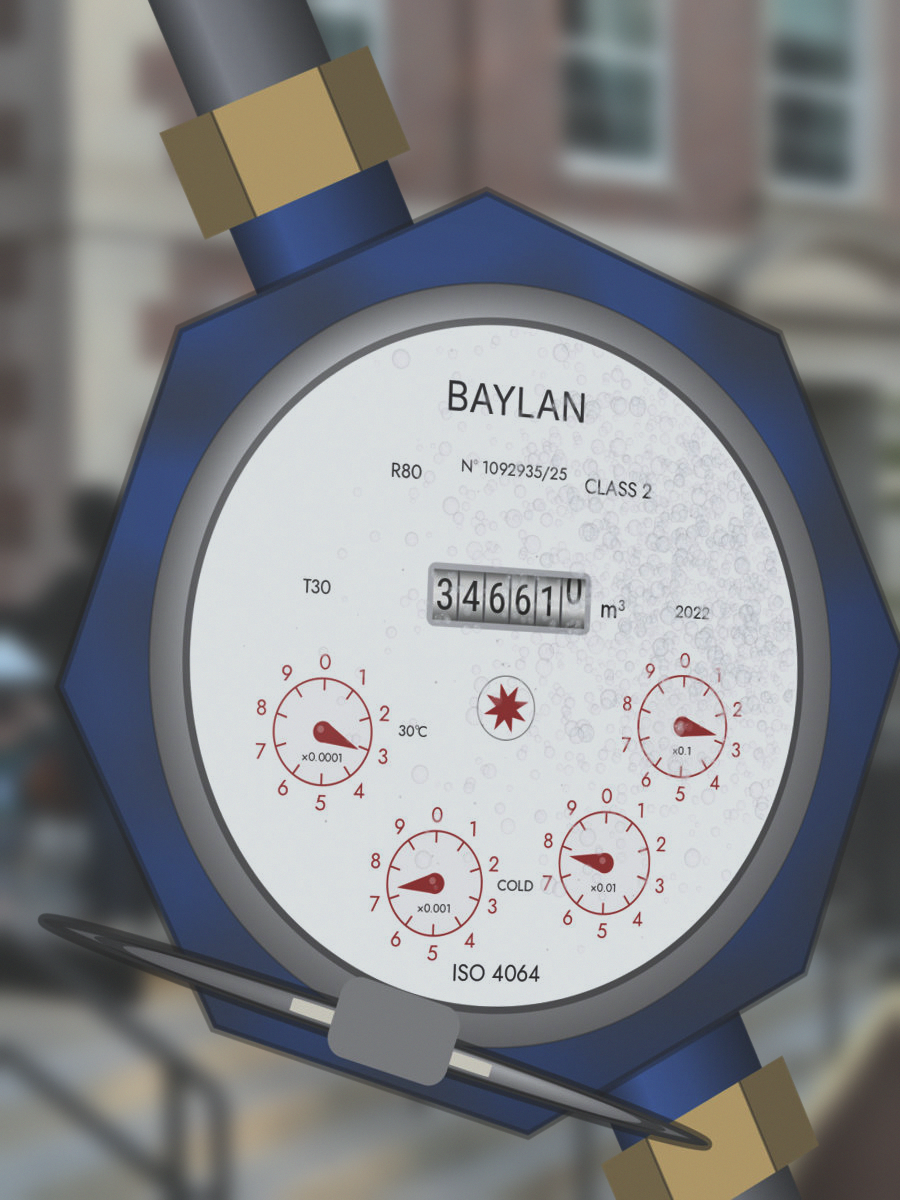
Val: 346610.2773,m³
